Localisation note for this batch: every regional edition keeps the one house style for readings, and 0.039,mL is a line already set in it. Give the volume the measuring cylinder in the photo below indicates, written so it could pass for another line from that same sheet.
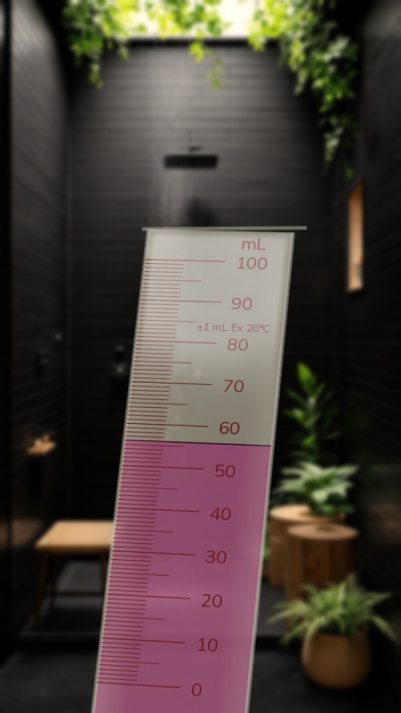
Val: 56,mL
